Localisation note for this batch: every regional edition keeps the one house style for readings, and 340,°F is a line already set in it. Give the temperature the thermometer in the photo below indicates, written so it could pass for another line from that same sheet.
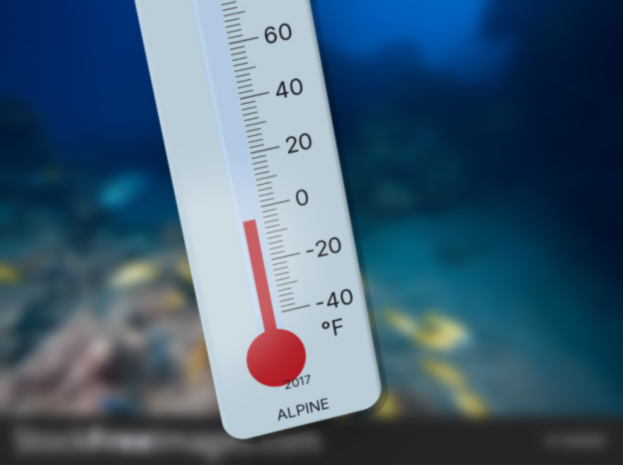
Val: -4,°F
